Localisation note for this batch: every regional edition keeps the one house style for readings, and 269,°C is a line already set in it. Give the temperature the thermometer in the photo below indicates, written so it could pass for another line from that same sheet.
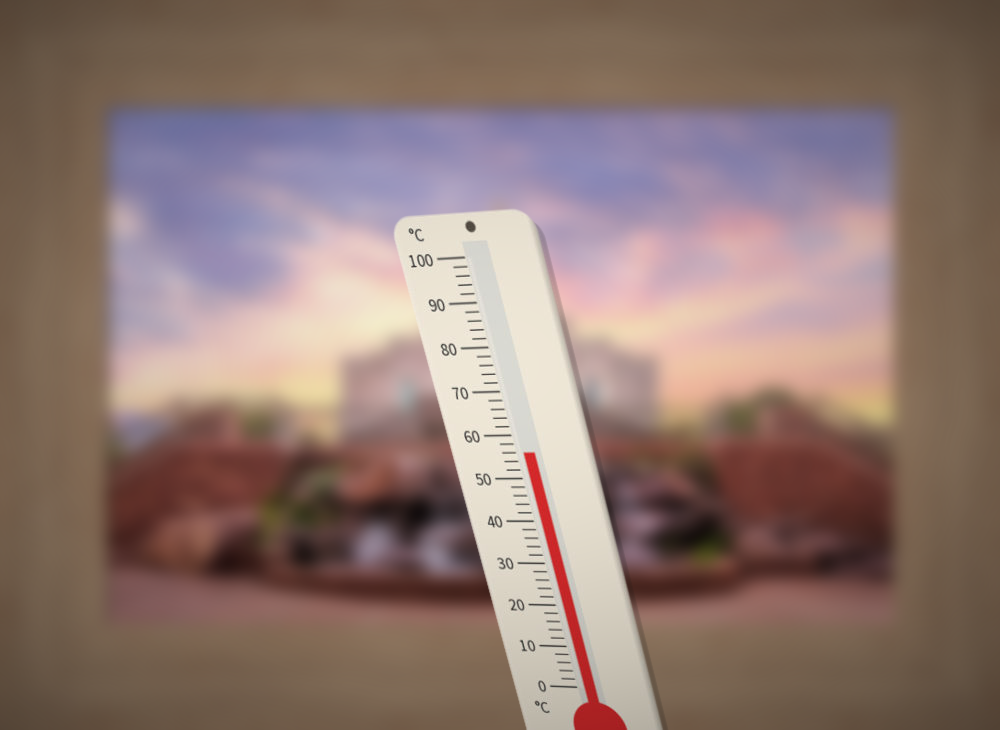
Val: 56,°C
